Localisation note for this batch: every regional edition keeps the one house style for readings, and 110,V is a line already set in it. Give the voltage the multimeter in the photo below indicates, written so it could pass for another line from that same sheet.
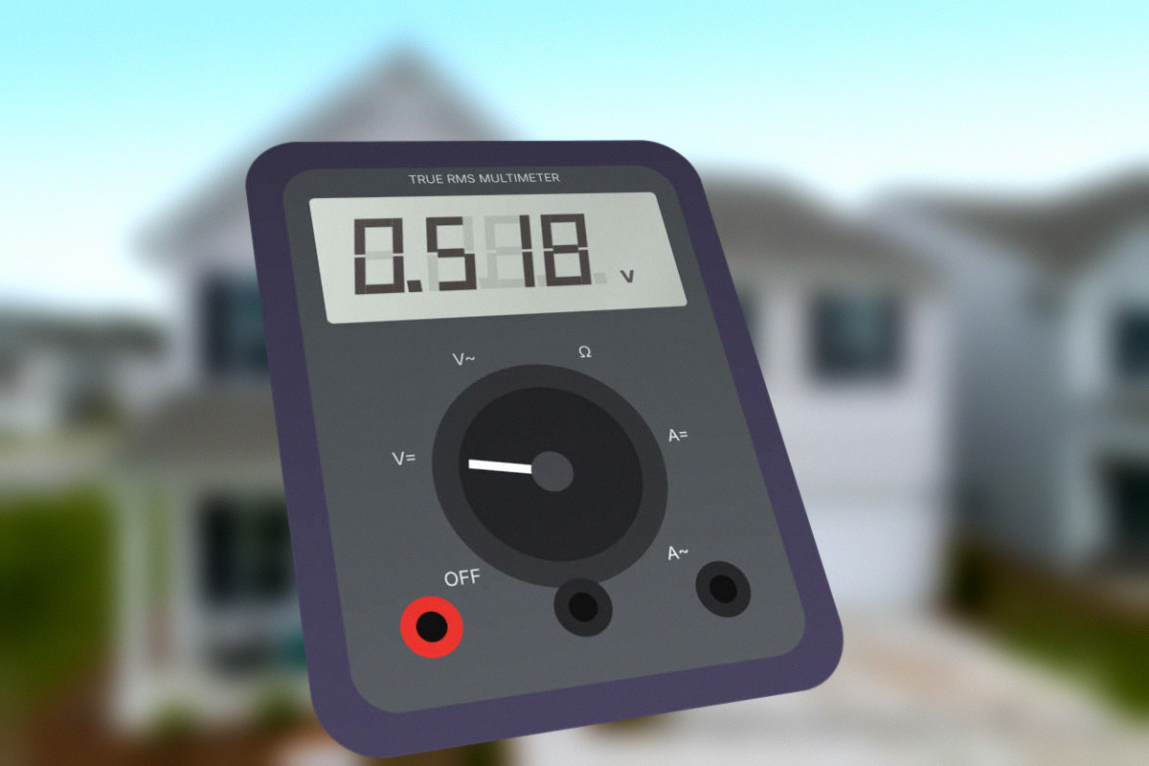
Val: 0.518,V
